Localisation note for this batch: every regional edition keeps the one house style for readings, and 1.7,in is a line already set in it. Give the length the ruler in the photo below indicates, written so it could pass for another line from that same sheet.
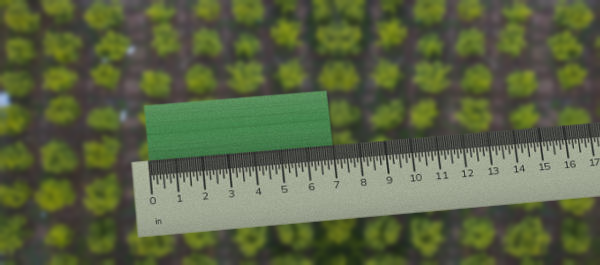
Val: 7,in
